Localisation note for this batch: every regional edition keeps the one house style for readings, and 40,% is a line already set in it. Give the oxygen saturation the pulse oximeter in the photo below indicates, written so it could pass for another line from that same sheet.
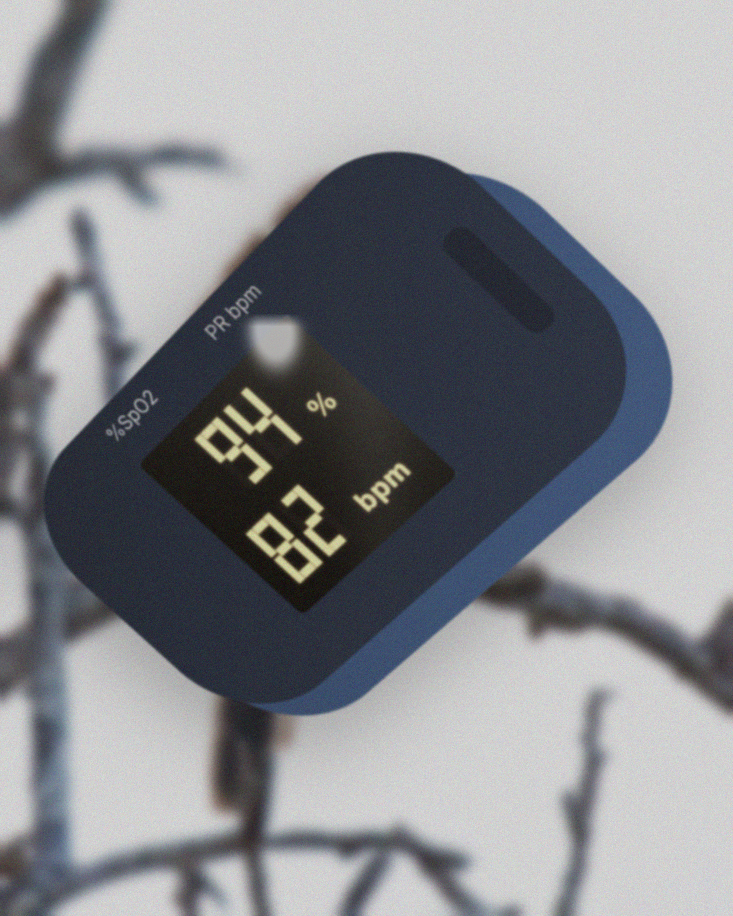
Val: 94,%
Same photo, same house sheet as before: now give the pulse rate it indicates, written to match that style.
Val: 82,bpm
